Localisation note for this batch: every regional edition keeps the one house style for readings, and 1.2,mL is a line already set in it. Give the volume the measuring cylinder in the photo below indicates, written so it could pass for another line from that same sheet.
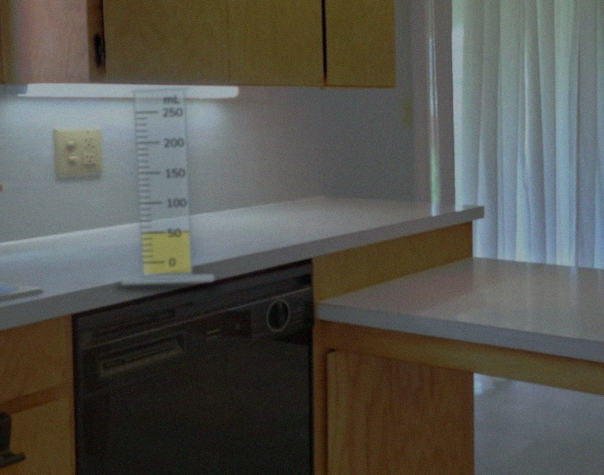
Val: 50,mL
